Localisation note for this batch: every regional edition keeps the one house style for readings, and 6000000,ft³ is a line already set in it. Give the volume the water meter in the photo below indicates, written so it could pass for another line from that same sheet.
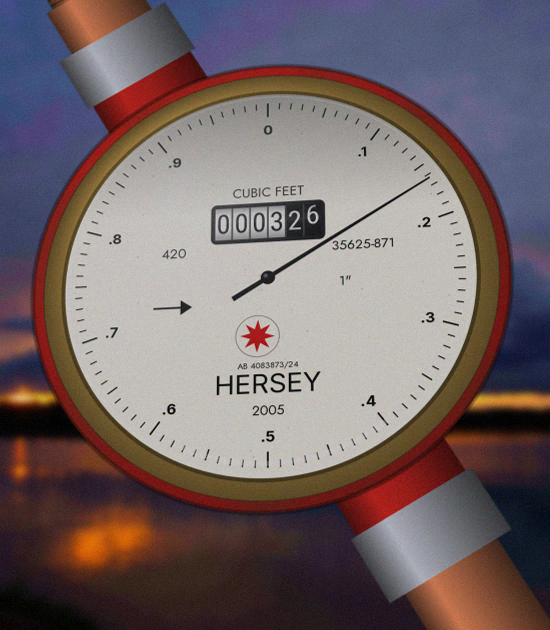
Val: 326.16,ft³
